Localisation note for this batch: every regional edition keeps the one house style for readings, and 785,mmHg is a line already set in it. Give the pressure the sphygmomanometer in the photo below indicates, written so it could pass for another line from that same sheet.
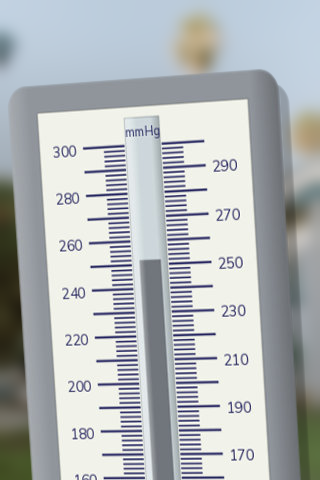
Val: 252,mmHg
